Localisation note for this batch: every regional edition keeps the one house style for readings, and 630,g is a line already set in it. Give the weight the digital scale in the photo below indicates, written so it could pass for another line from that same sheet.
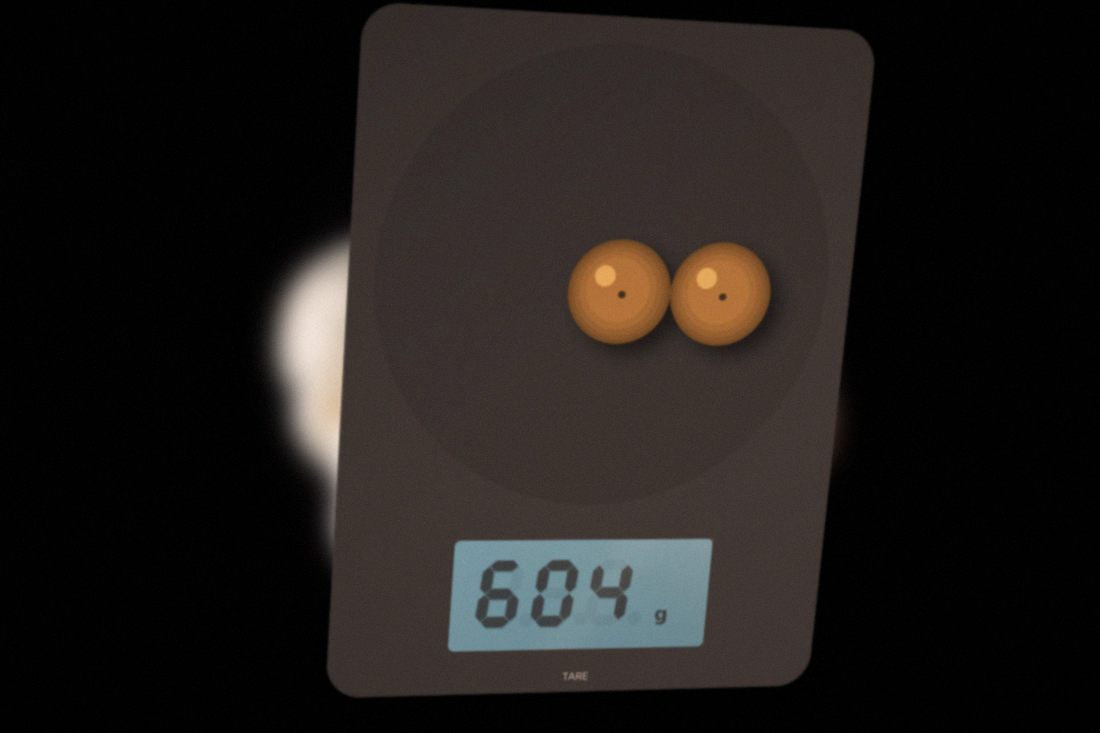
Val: 604,g
